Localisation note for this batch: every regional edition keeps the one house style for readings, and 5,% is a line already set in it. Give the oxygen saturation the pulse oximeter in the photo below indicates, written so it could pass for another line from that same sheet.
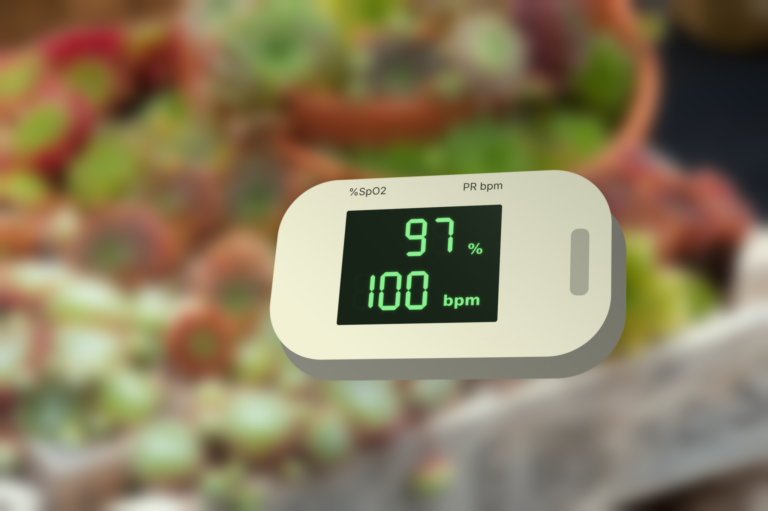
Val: 97,%
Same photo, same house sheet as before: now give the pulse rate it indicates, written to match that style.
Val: 100,bpm
